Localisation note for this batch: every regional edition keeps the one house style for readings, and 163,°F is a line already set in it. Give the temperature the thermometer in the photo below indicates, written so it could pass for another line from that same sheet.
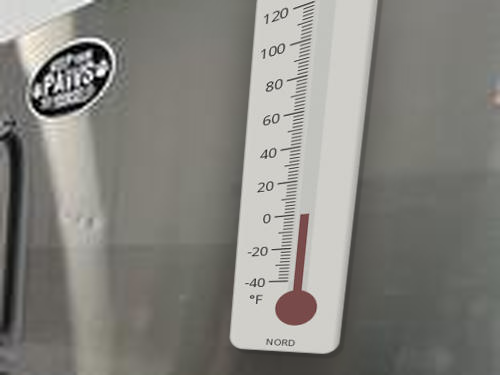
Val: 0,°F
